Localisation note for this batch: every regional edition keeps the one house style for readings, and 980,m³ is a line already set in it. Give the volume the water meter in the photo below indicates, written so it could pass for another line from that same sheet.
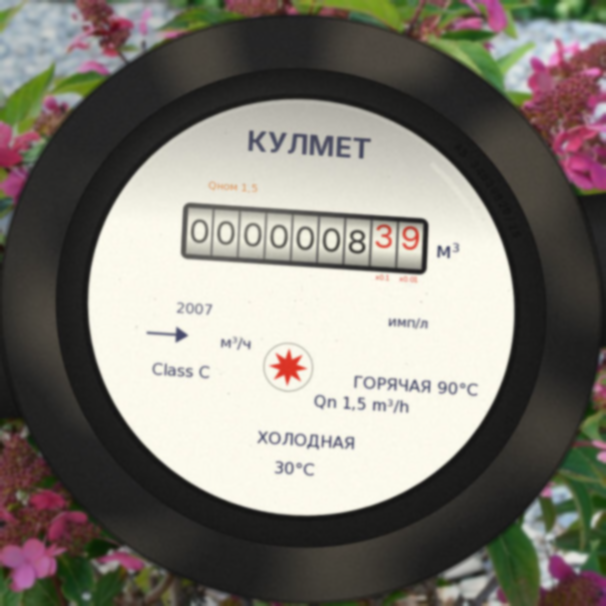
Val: 8.39,m³
